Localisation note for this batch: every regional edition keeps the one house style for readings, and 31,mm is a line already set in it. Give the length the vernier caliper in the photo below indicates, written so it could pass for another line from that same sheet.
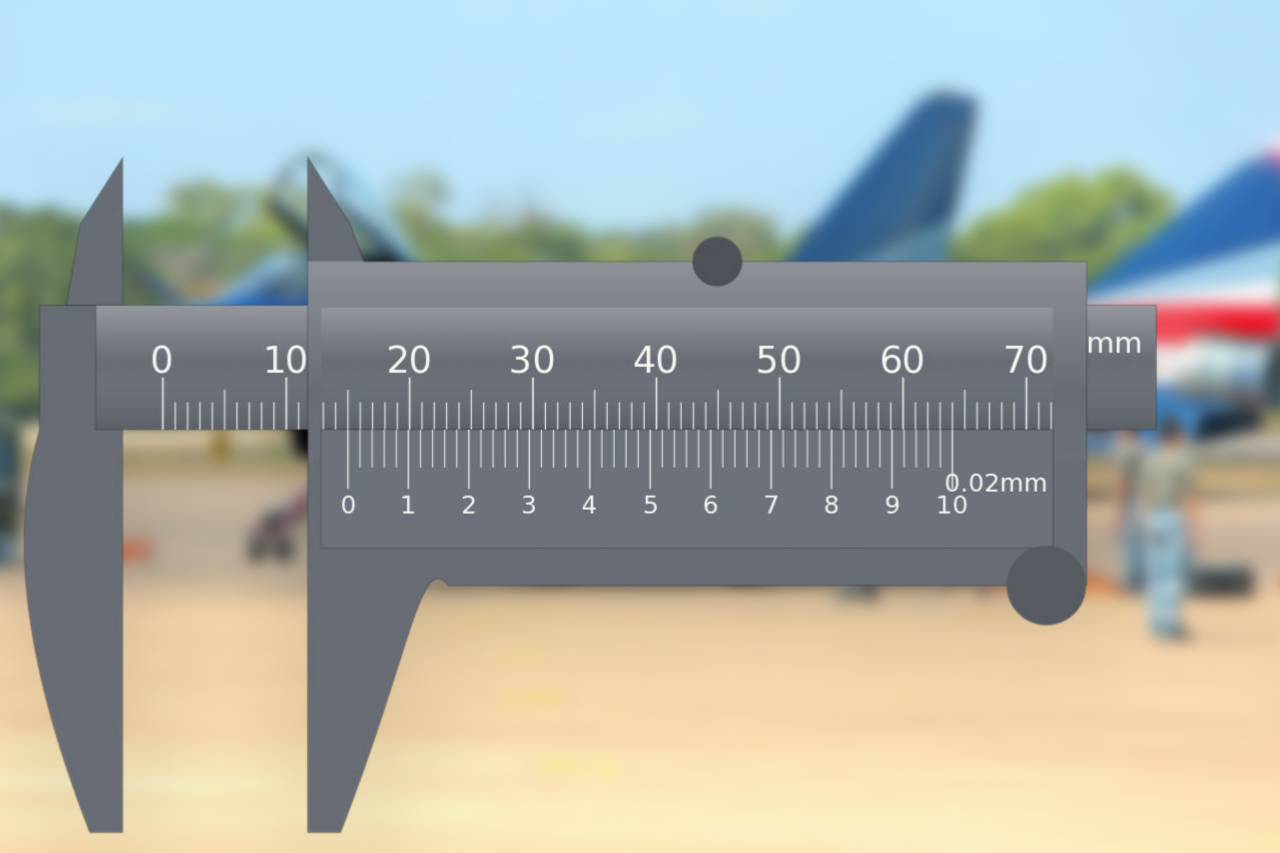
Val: 15.0,mm
